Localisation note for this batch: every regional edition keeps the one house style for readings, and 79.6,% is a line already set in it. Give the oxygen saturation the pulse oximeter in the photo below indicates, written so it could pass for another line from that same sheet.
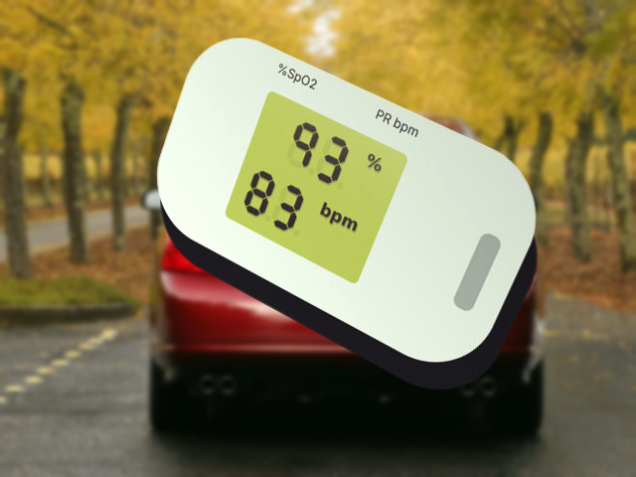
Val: 93,%
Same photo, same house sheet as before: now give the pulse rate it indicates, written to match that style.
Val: 83,bpm
